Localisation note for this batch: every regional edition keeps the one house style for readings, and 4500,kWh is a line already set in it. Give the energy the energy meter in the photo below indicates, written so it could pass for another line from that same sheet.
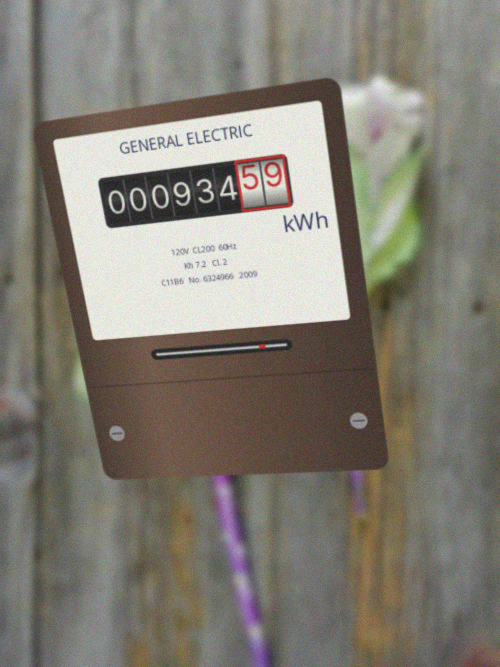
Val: 934.59,kWh
